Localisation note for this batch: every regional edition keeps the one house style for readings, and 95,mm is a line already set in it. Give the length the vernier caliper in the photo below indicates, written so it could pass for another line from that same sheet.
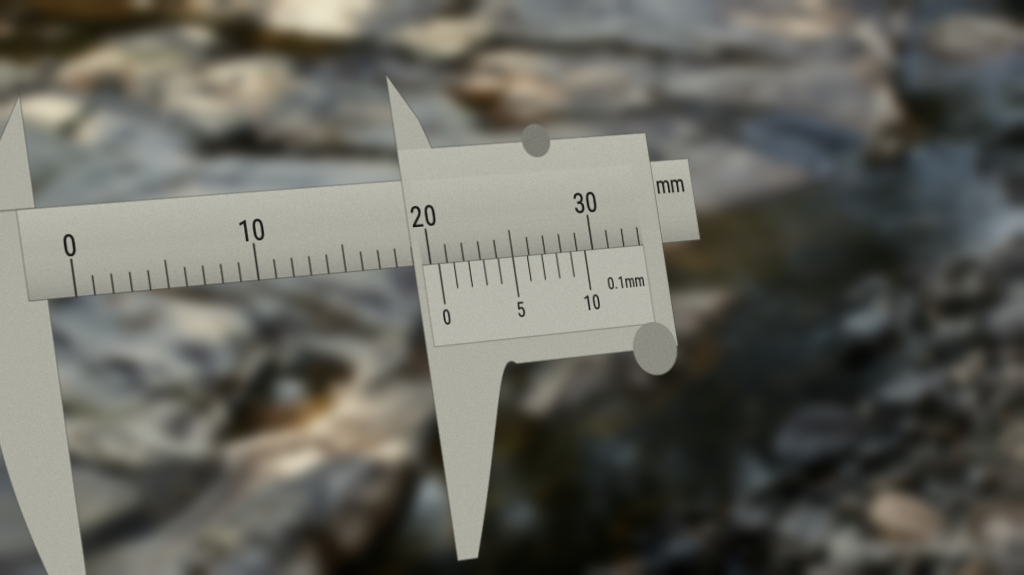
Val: 20.5,mm
